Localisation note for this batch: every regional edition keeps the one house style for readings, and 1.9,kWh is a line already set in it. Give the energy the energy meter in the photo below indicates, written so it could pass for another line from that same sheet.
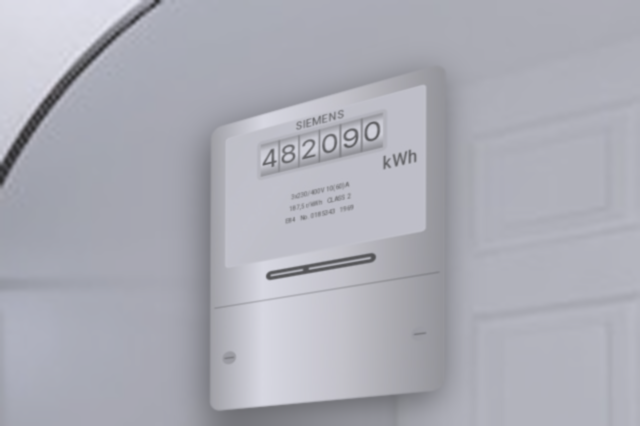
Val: 482090,kWh
